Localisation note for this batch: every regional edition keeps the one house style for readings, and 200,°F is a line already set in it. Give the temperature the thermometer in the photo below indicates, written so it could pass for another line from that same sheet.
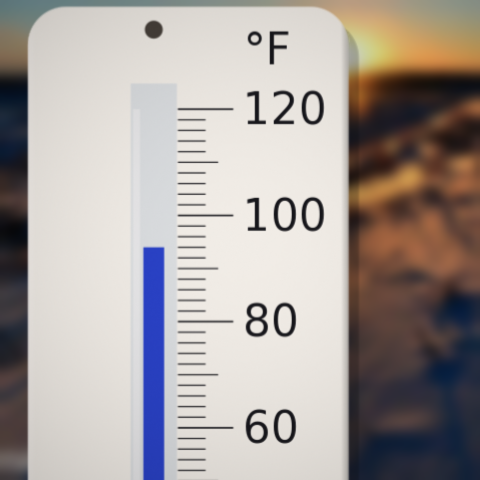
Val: 94,°F
